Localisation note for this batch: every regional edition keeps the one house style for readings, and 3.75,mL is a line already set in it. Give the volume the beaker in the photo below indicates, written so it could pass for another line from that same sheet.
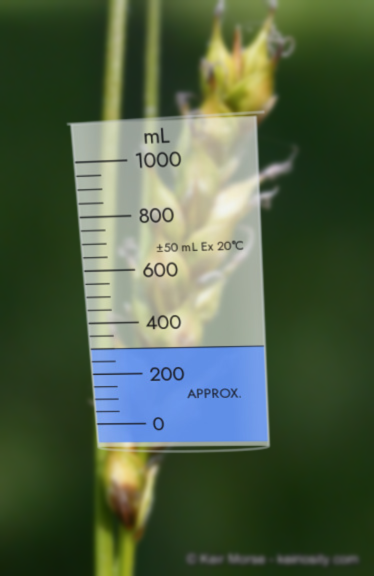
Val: 300,mL
